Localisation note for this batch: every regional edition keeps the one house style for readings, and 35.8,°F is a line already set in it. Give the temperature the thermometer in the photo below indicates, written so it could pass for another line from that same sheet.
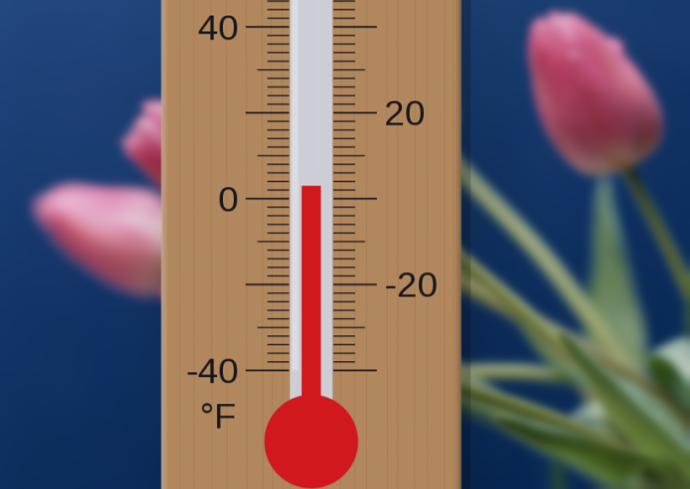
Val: 3,°F
